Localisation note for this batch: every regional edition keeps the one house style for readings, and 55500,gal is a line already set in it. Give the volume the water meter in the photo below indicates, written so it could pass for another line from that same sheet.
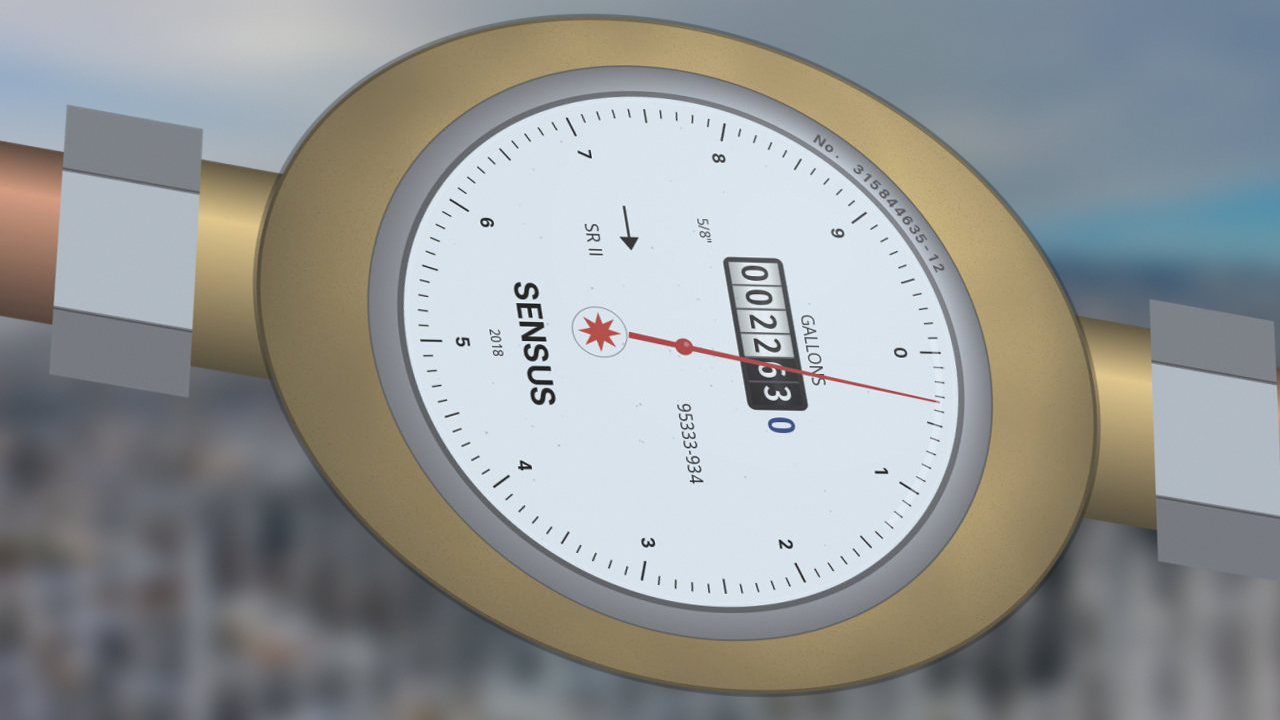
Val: 22630.3,gal
